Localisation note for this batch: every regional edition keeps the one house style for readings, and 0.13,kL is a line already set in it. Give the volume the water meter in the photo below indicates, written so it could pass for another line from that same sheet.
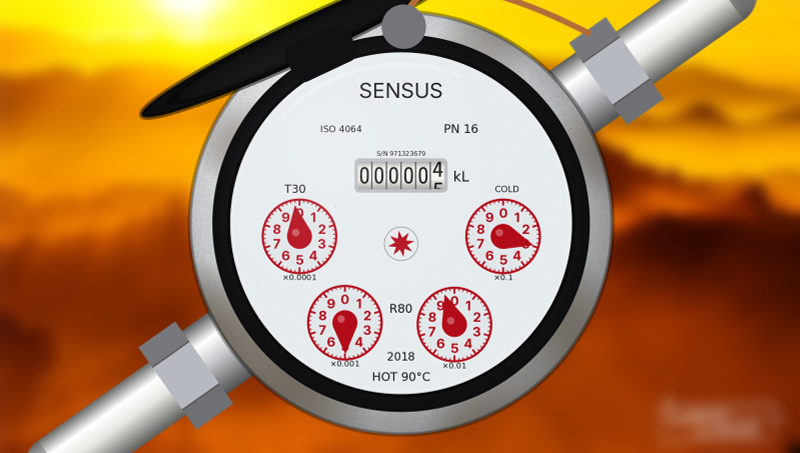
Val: 4.2949,kL
